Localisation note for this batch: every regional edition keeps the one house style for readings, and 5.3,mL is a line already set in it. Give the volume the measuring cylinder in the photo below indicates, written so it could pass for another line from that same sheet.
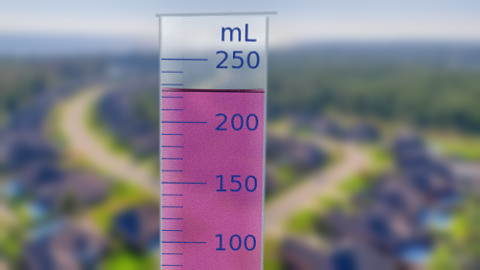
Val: 225,mL
